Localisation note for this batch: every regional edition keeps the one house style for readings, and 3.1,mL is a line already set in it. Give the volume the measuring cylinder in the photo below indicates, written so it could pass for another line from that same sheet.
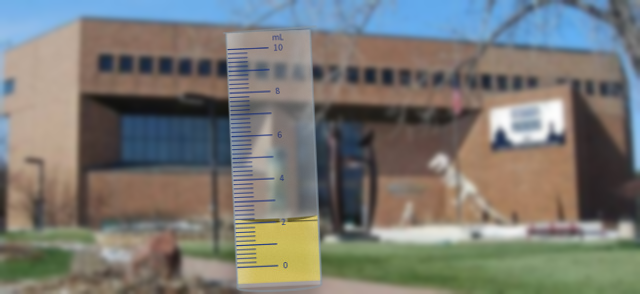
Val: 2,mL
